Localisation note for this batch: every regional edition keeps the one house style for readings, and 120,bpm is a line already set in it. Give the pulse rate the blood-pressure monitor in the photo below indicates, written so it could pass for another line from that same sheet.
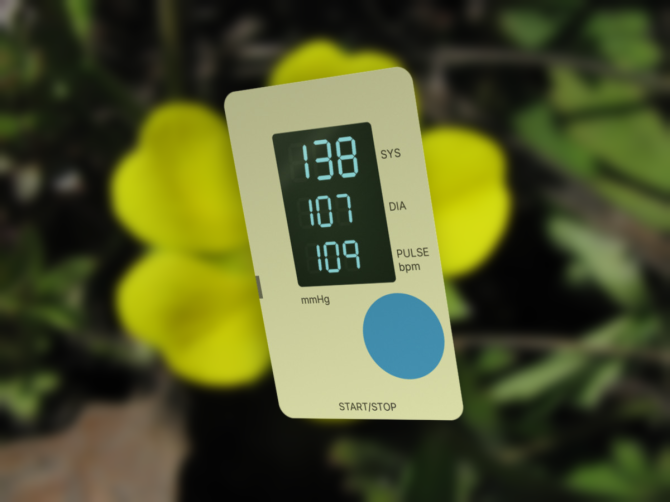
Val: 109,bpm
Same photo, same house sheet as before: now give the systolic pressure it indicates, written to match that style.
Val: 138,mmHg
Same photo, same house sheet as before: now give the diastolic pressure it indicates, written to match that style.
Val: 107,mmHg
